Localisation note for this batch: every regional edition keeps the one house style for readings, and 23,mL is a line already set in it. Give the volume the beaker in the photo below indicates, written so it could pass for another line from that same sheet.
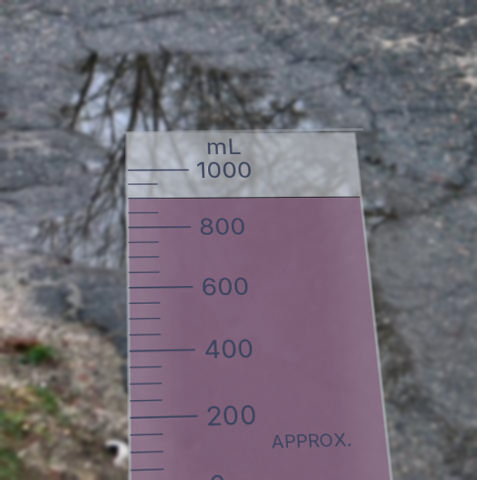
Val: 900,mL
